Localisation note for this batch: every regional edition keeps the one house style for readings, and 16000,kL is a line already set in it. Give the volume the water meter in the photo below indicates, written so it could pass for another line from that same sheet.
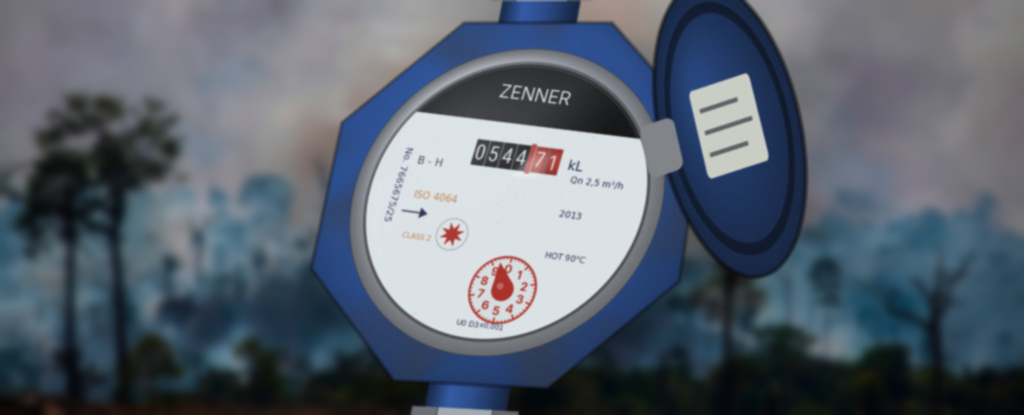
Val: 544.709,kL
